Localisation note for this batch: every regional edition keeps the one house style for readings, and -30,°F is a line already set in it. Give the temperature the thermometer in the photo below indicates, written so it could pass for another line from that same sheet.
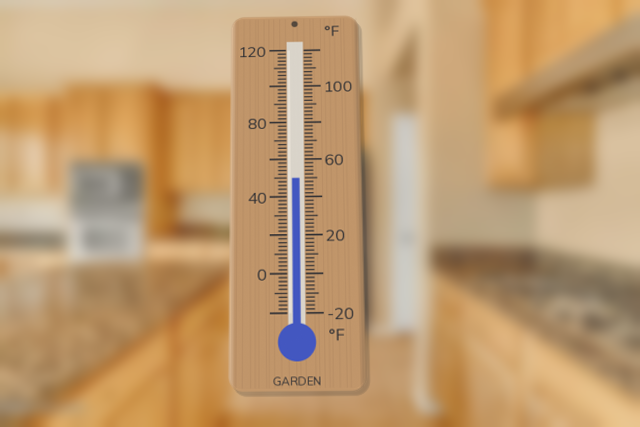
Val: 50,°F
